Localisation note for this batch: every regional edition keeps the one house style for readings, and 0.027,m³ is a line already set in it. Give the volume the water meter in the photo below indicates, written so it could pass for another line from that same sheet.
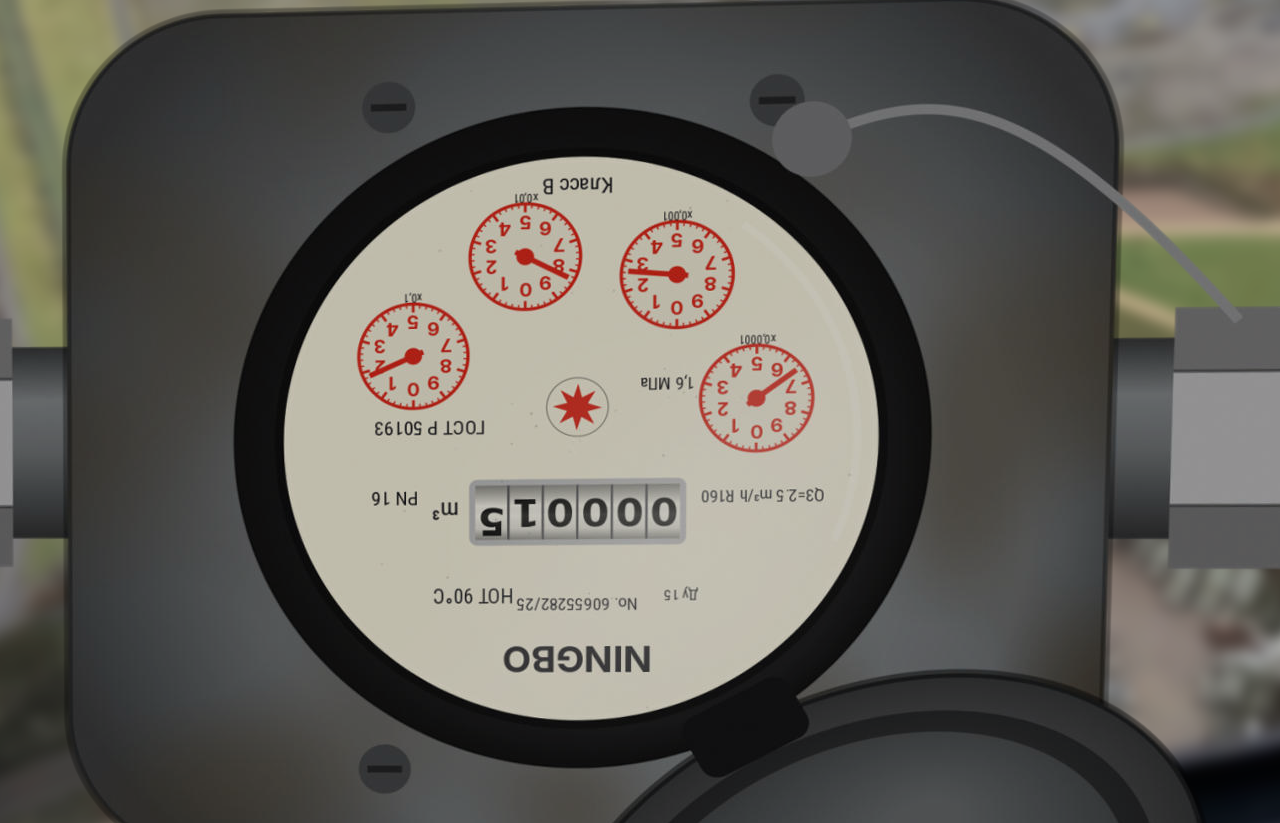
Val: 15.1826,m³
